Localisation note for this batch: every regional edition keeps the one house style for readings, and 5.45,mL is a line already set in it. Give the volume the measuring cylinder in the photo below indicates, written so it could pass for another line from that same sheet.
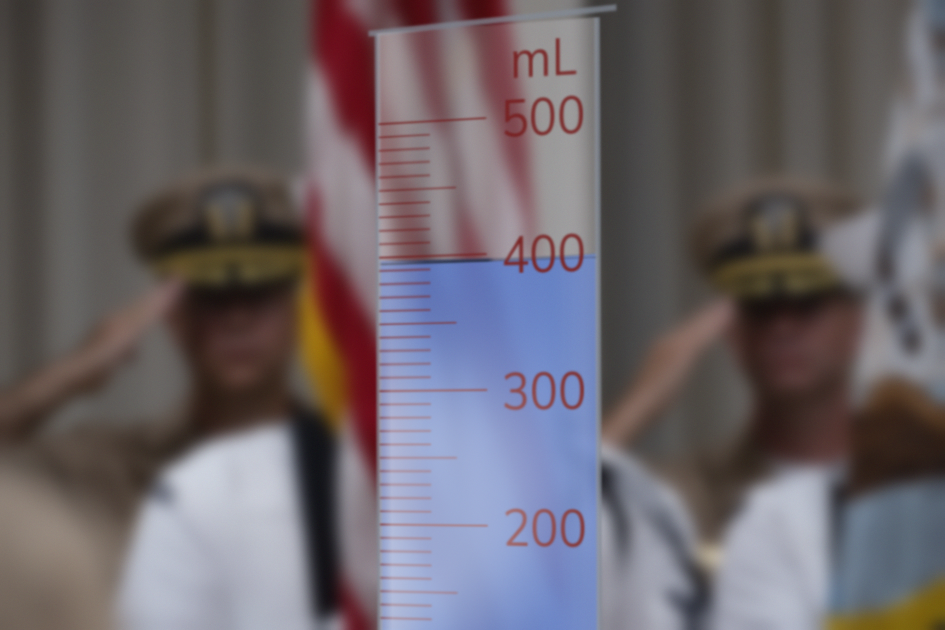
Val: 395,mL
